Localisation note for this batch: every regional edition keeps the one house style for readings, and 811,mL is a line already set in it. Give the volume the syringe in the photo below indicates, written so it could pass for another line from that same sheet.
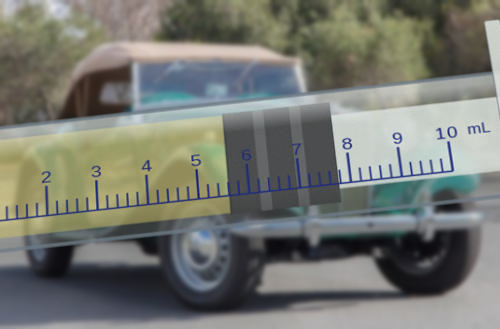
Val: 5.6,mL
